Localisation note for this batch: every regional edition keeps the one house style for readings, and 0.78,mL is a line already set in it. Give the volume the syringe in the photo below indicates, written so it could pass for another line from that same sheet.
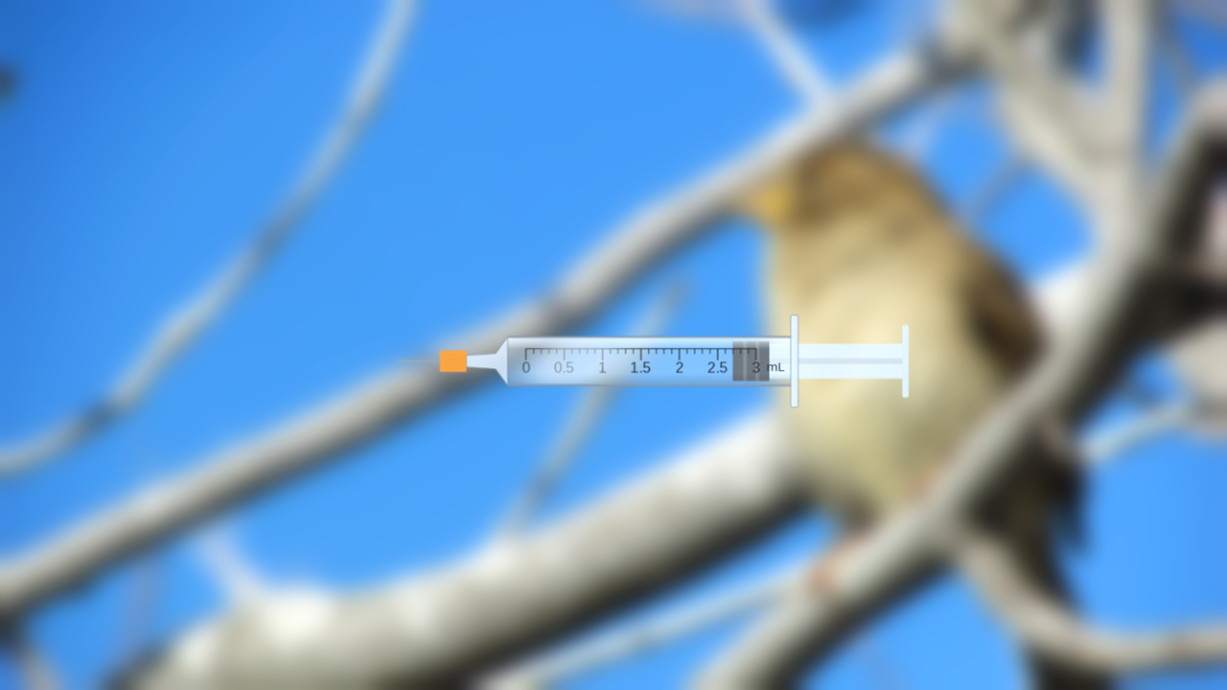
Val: 2.7,mL
